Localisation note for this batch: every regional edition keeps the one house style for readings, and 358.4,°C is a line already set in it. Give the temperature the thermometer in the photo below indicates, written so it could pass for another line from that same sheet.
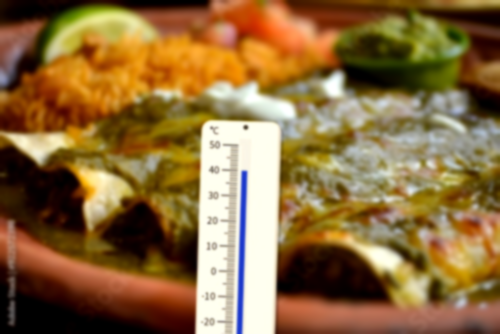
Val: 40,°C
